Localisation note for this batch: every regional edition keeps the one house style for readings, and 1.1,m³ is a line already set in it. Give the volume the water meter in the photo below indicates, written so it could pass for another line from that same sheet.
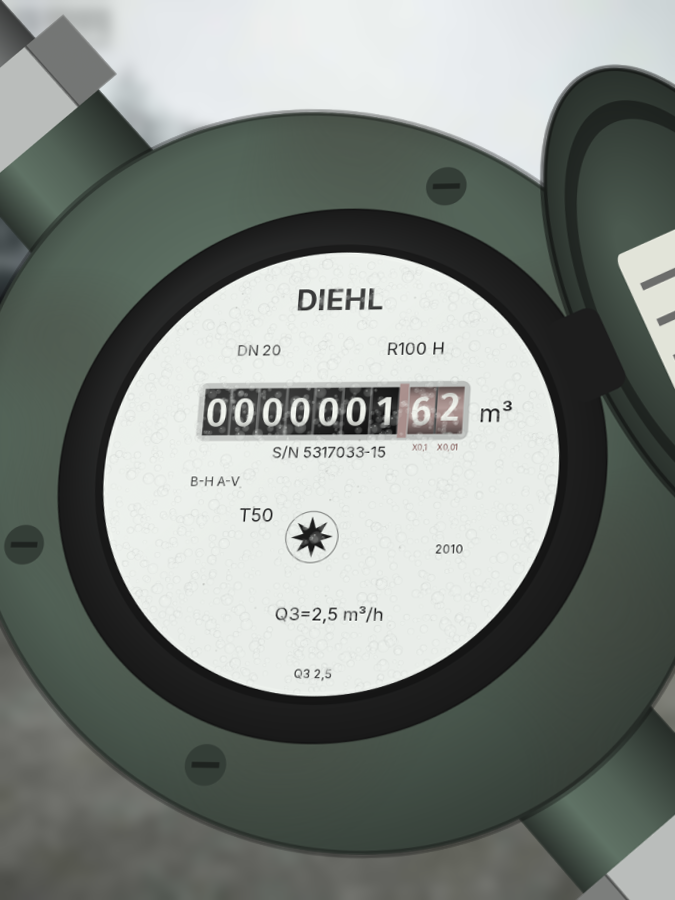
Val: 1.62,m³
